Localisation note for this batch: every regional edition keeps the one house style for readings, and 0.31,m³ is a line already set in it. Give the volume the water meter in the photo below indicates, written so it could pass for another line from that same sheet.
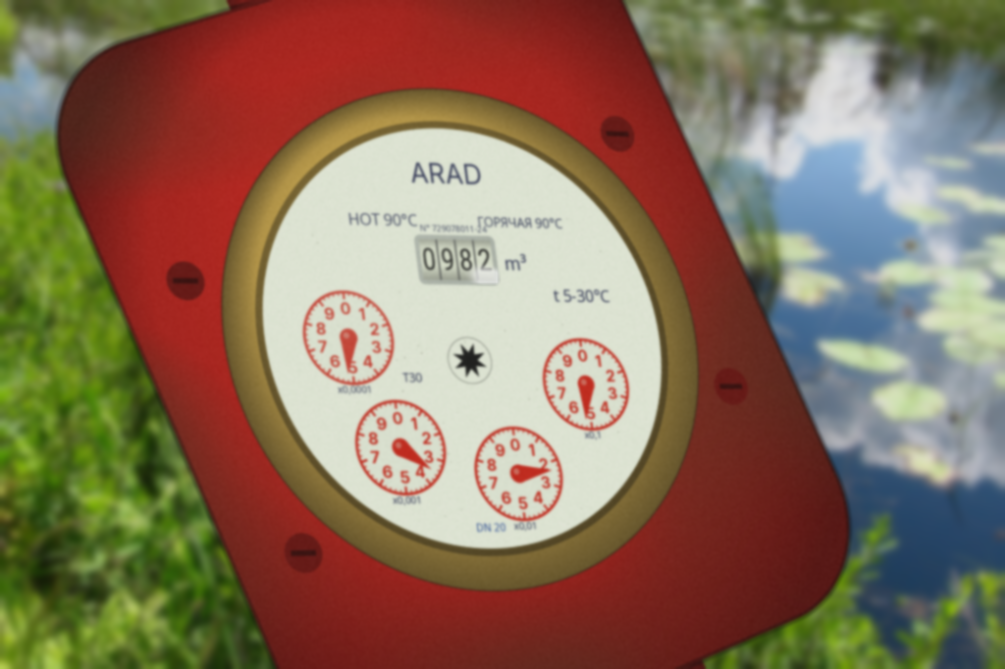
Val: 982.5235,m³
